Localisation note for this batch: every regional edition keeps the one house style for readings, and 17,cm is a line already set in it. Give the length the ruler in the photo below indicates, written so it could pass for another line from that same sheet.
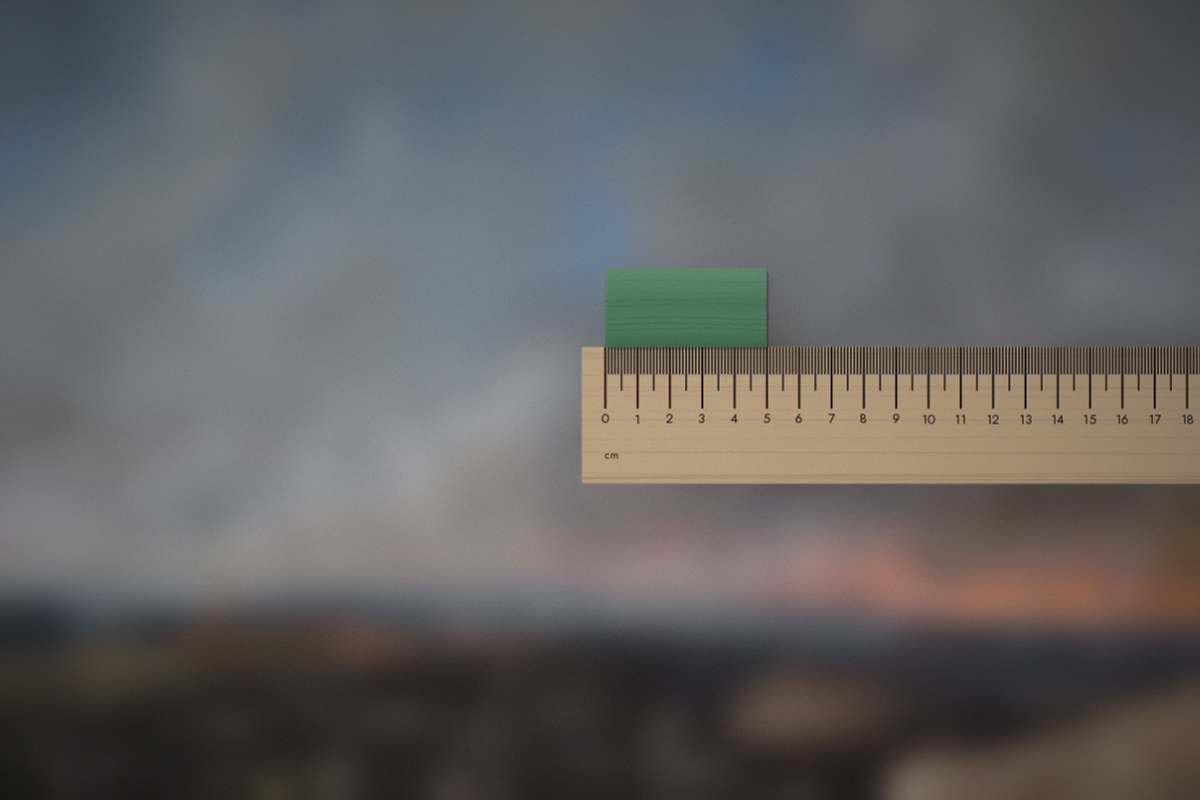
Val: 5,cm
